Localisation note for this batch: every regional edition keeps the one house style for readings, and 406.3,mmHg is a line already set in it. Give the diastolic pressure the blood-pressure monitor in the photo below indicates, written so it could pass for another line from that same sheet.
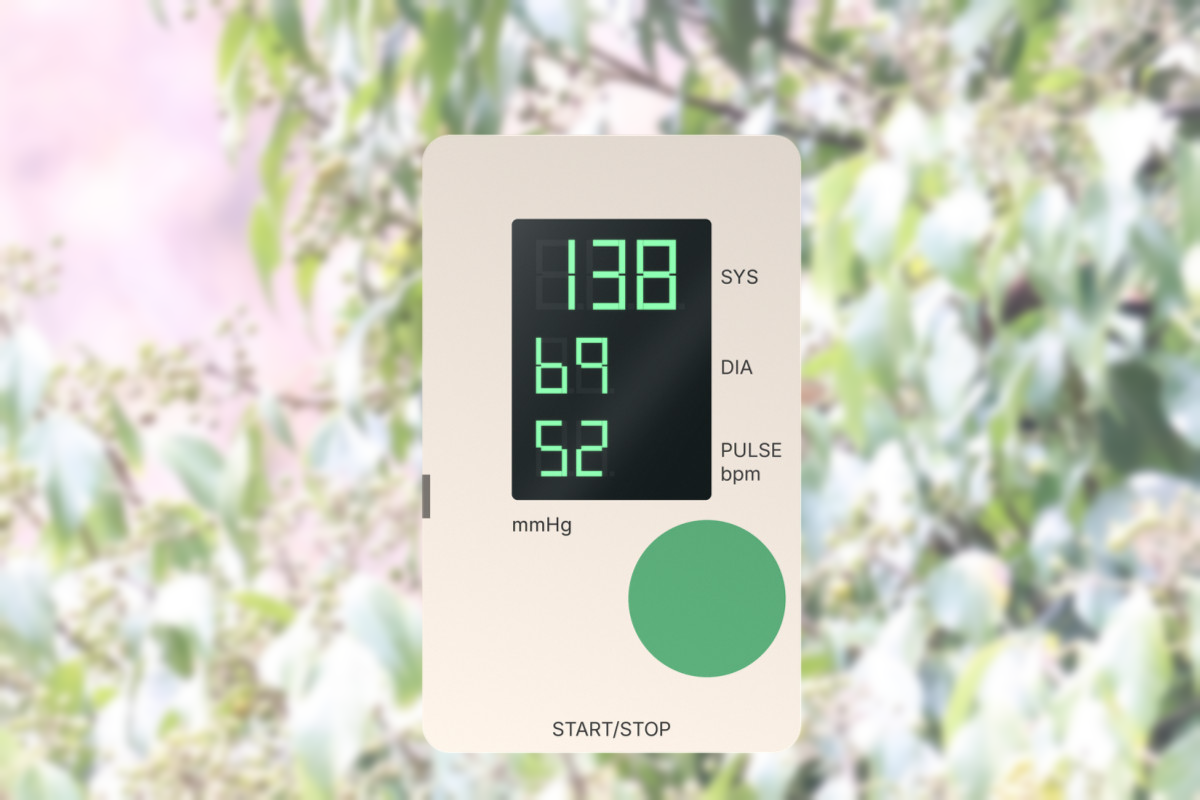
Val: 69,mmHg
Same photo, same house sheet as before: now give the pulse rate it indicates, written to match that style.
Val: 52,bpm
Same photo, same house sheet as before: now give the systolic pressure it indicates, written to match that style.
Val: 138,mmHg
